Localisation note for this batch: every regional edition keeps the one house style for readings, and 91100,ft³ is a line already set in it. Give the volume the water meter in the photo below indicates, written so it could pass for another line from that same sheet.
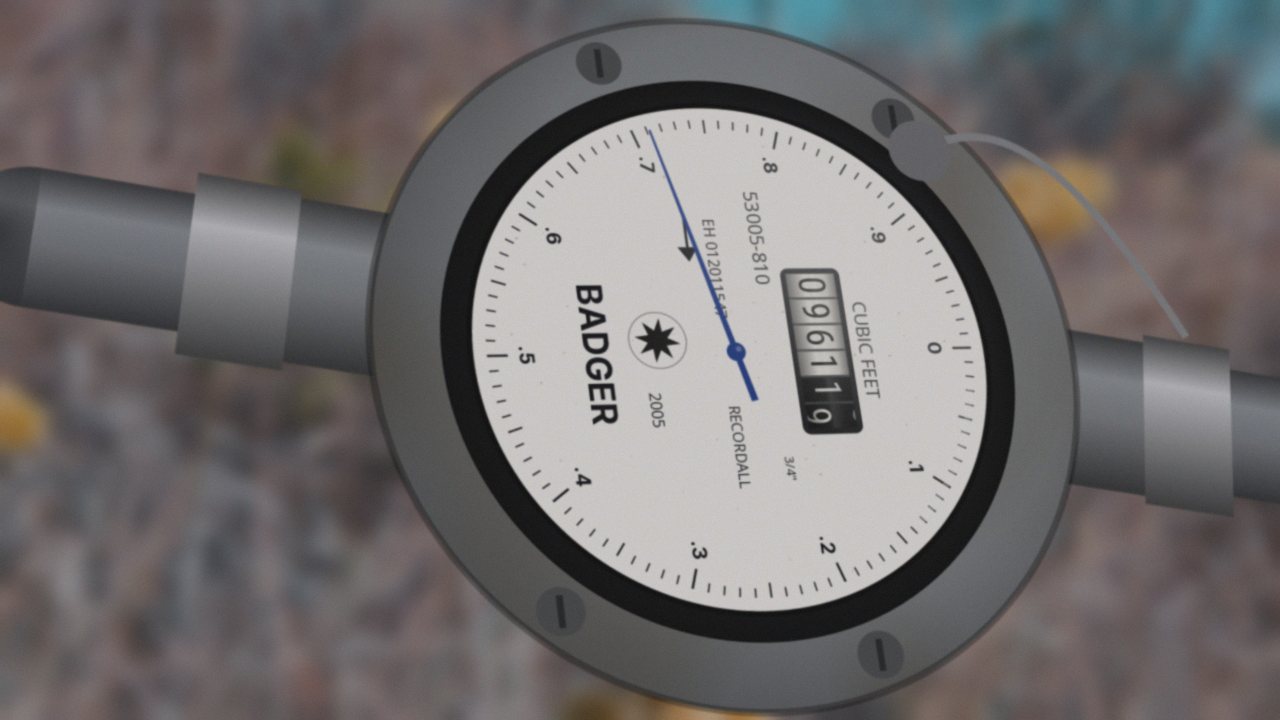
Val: 96118.71,ft³
